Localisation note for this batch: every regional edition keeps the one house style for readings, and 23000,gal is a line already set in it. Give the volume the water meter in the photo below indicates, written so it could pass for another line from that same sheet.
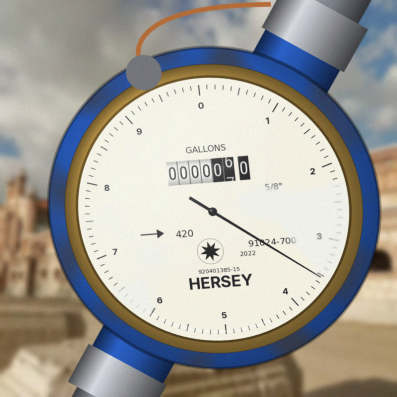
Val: 63.5,gal
